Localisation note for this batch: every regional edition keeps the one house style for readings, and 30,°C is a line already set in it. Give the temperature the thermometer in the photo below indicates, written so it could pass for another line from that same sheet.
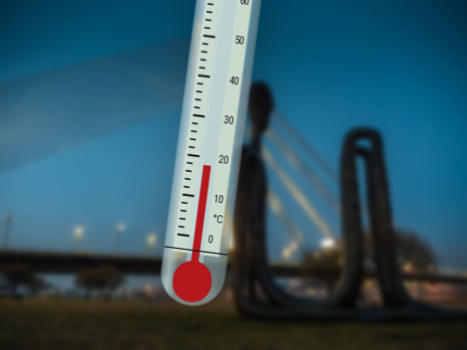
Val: 18,°C
